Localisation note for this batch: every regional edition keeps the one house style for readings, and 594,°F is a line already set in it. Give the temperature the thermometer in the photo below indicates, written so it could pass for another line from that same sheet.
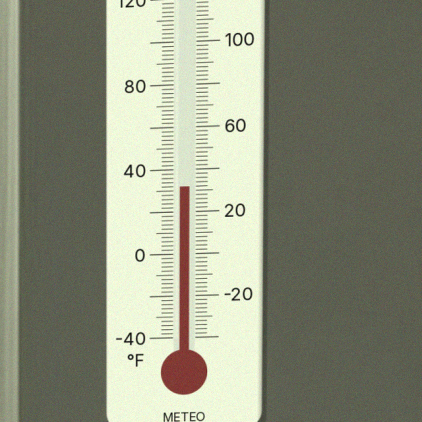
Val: 32,°F
